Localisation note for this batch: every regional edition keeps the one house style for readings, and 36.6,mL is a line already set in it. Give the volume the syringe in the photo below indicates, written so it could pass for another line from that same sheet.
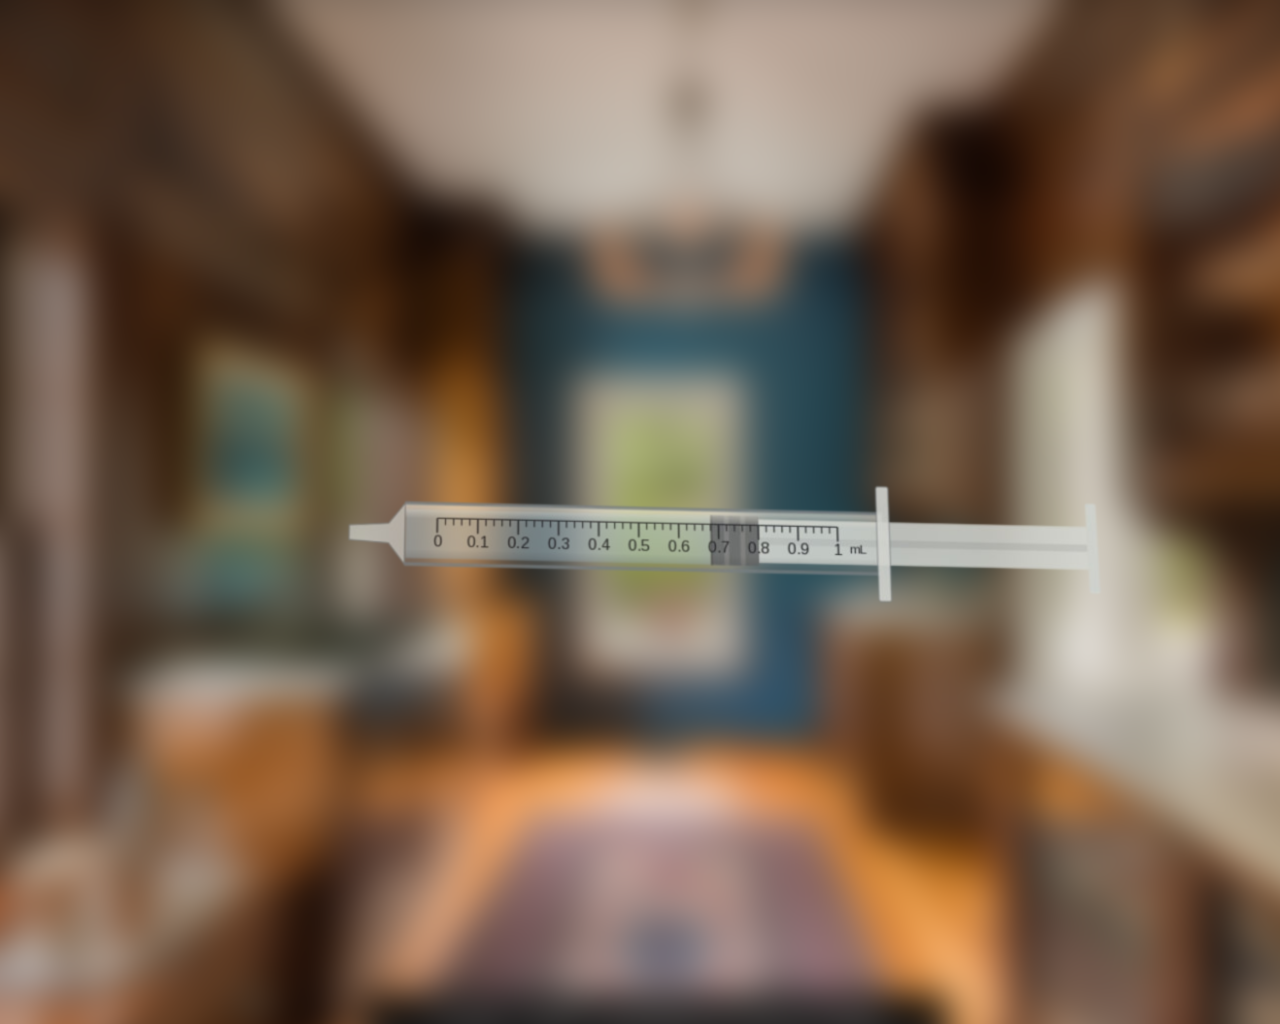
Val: 0.68,mL
